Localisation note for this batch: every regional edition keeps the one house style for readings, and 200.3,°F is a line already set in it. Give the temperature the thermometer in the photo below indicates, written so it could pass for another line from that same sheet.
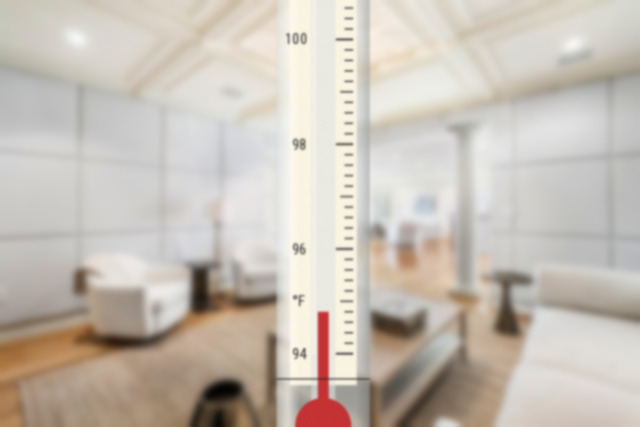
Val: 94.8,°F
